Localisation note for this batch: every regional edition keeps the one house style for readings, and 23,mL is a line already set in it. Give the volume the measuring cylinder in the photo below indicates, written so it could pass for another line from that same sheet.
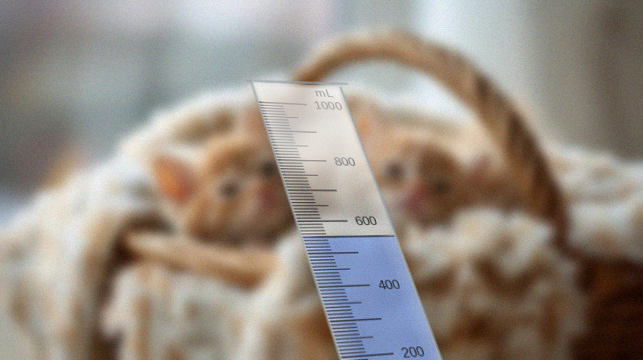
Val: 550,mL
